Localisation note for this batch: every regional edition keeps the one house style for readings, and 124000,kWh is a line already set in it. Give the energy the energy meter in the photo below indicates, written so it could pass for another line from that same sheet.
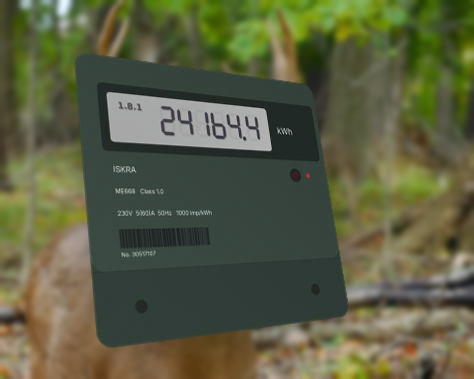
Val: 24164.4,kWh
